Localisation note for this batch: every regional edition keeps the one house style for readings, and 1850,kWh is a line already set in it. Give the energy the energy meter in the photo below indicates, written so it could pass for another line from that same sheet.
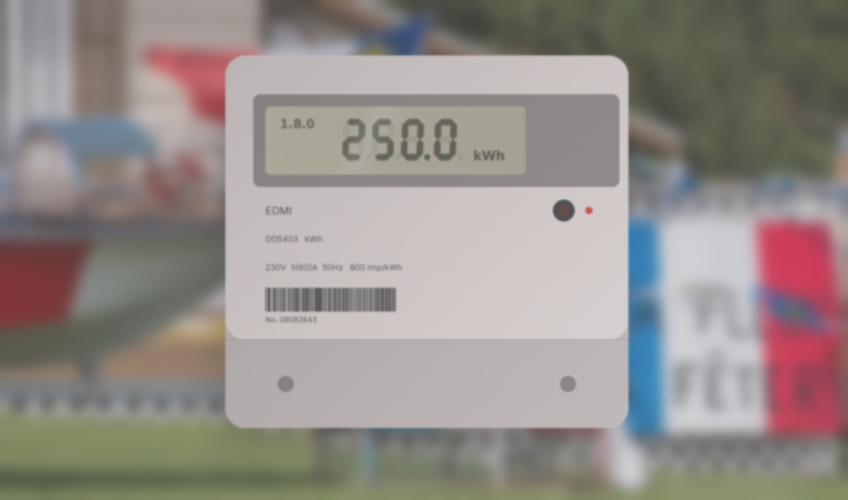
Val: 250.0,kWh
